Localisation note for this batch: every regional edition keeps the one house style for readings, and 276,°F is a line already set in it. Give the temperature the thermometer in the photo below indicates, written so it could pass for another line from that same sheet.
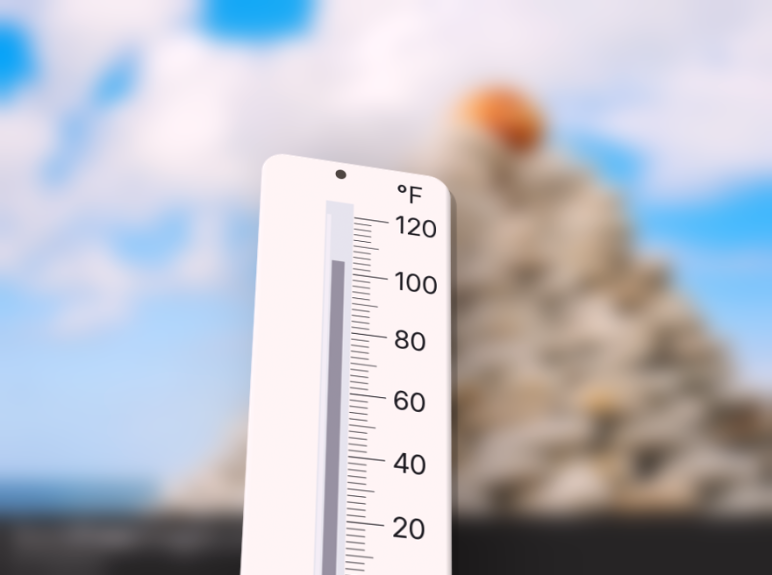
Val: 104,°F
